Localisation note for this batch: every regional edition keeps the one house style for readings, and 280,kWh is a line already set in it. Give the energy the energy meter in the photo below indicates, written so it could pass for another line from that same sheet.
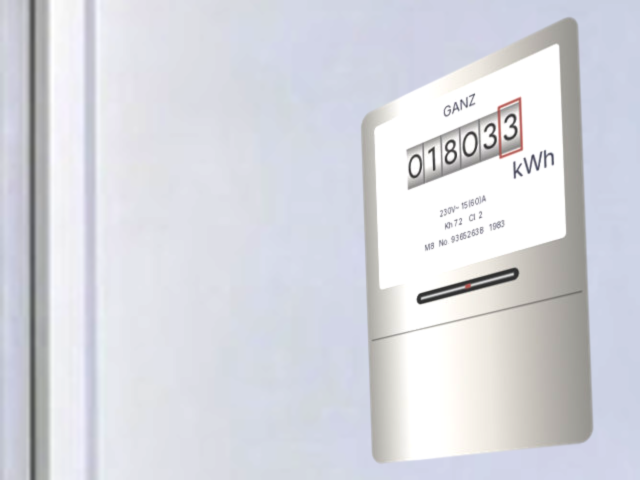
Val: 1803.3,kWh
